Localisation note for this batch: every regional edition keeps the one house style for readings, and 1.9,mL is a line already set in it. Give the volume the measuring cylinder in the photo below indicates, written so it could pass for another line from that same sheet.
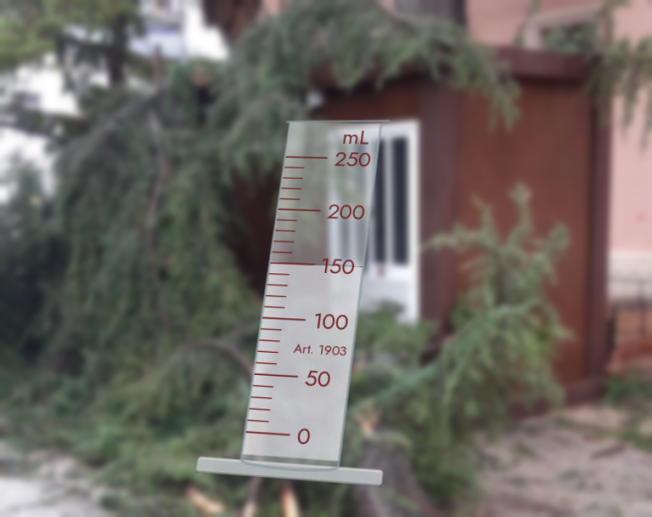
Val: 150,mL
